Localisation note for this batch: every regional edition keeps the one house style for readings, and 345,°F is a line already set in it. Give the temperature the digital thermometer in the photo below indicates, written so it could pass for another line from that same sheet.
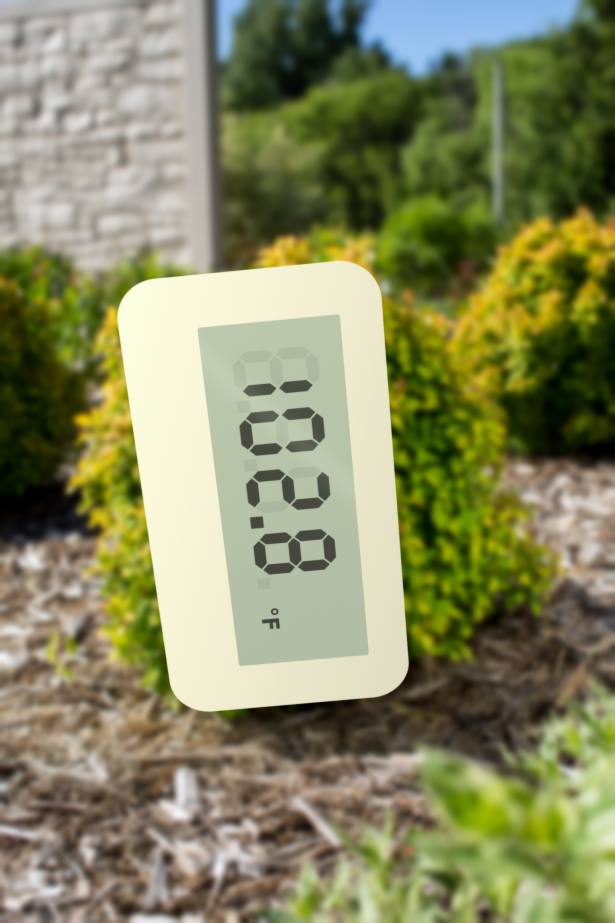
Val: 102.8,°F
